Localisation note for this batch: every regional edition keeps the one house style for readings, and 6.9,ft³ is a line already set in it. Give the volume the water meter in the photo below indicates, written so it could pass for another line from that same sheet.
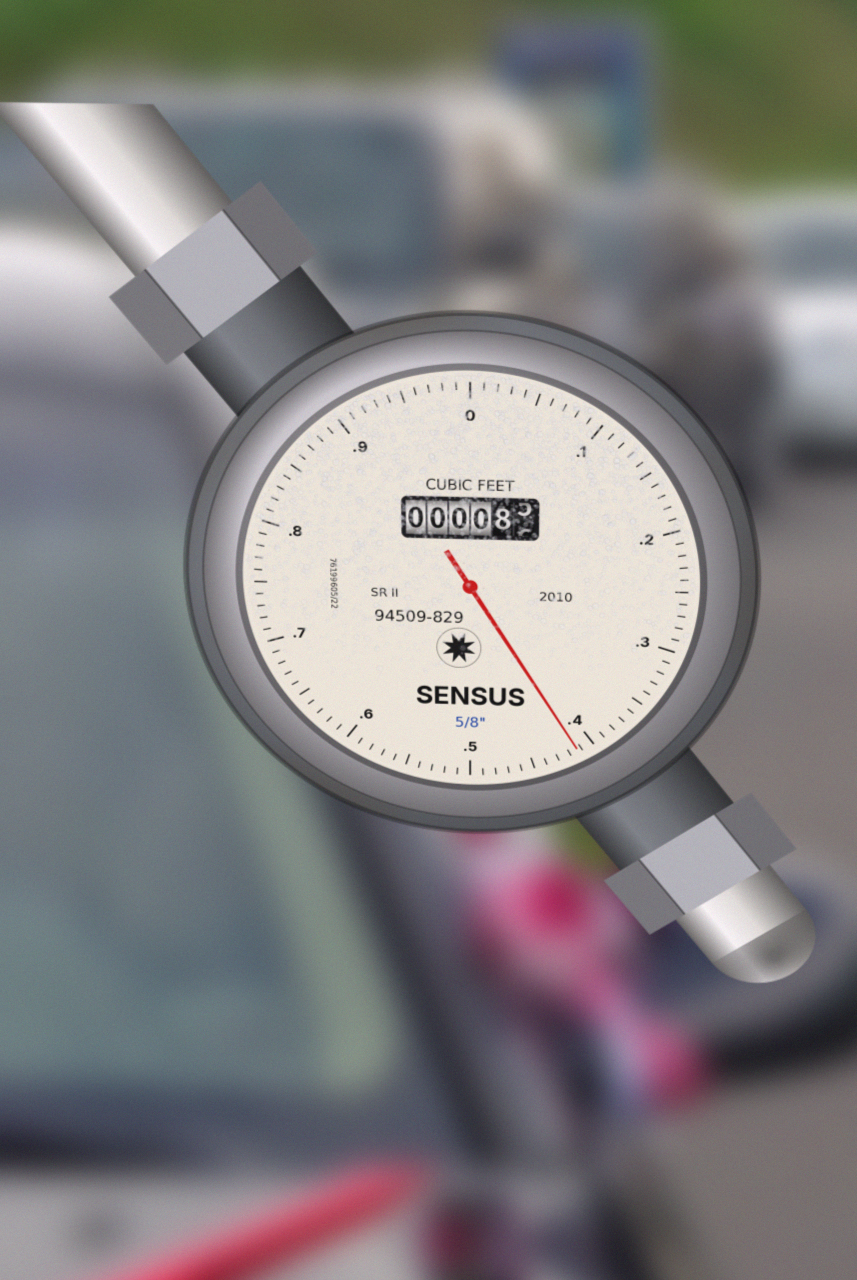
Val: 85.41,ft³
